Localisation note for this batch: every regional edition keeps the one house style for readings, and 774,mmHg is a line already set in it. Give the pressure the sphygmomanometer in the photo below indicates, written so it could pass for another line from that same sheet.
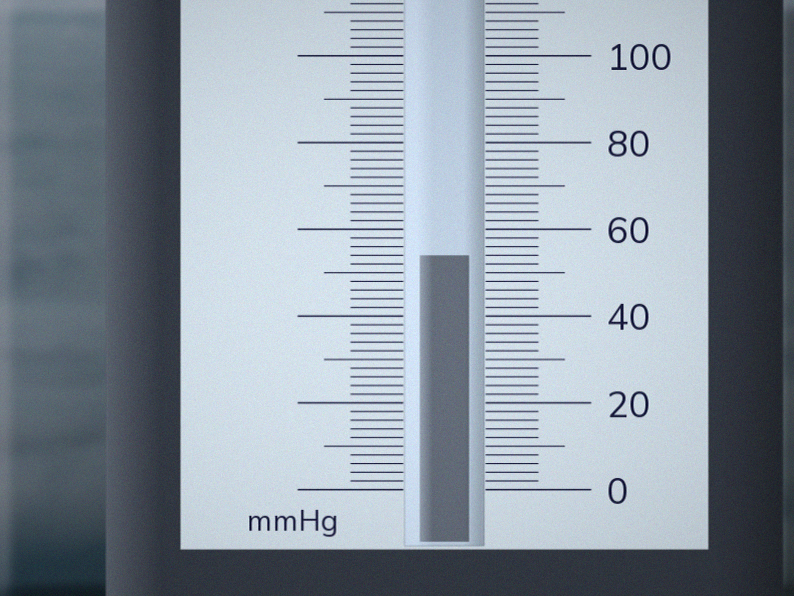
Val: 54,mmHg
